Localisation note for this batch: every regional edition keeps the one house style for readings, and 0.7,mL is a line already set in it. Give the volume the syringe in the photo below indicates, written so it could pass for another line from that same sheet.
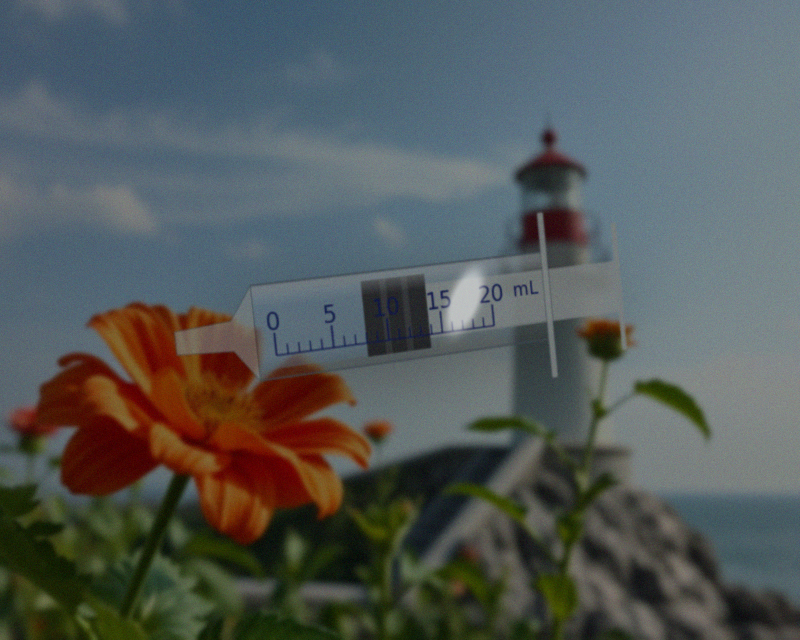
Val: 8,mL
